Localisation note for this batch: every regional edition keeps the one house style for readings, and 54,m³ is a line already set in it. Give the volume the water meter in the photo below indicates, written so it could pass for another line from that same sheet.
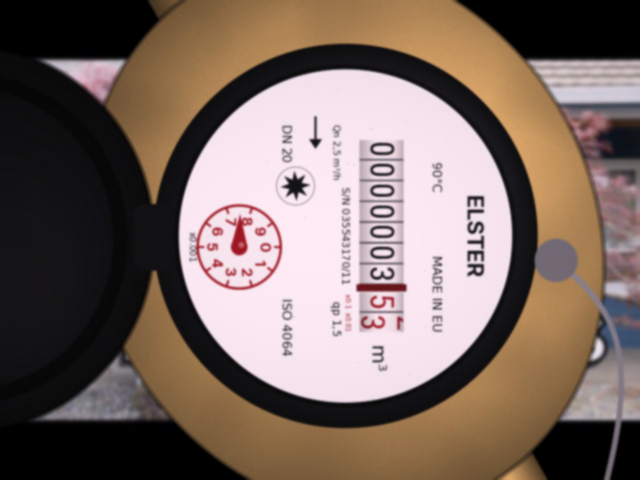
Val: 3.527,m³
